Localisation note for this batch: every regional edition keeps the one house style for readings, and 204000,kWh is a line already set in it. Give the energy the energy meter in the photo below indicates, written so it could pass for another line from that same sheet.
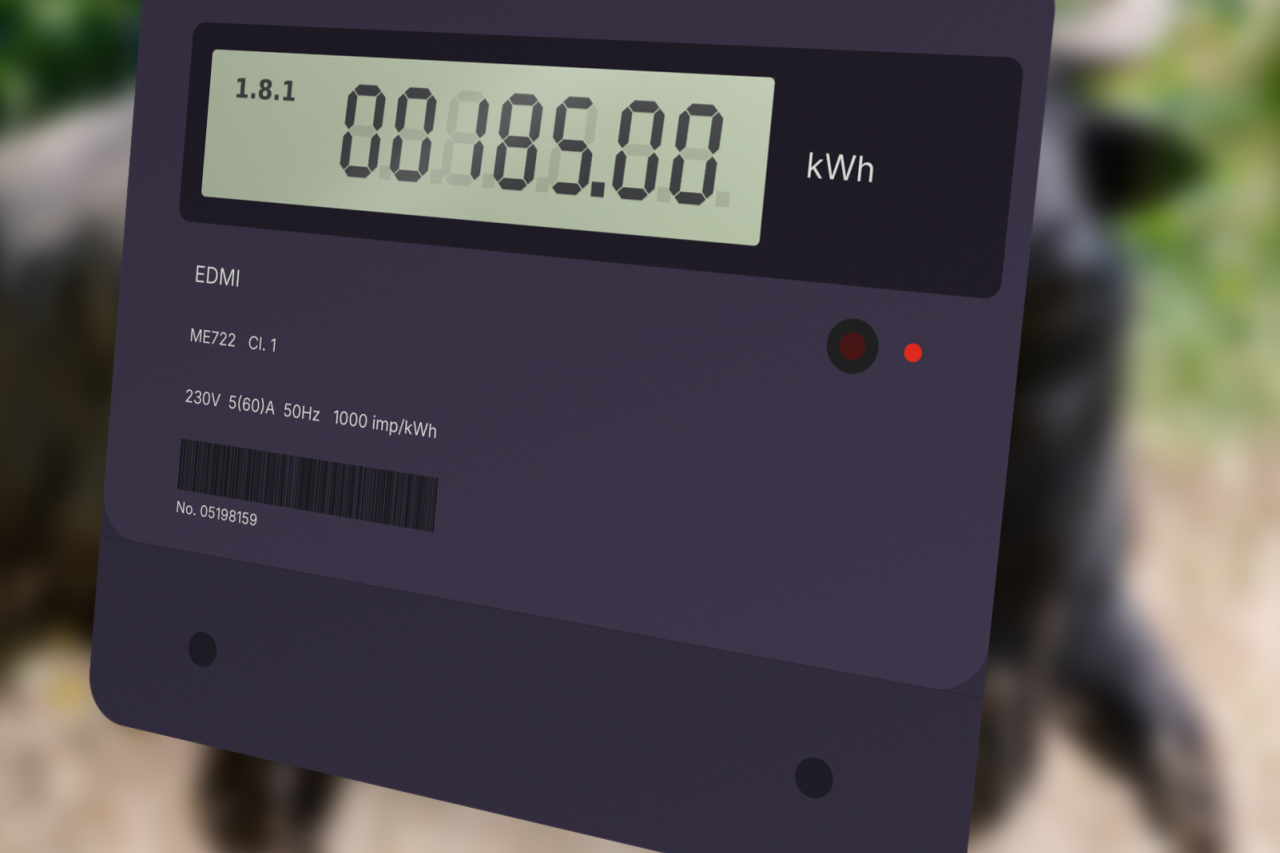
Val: 185.00,kWh
